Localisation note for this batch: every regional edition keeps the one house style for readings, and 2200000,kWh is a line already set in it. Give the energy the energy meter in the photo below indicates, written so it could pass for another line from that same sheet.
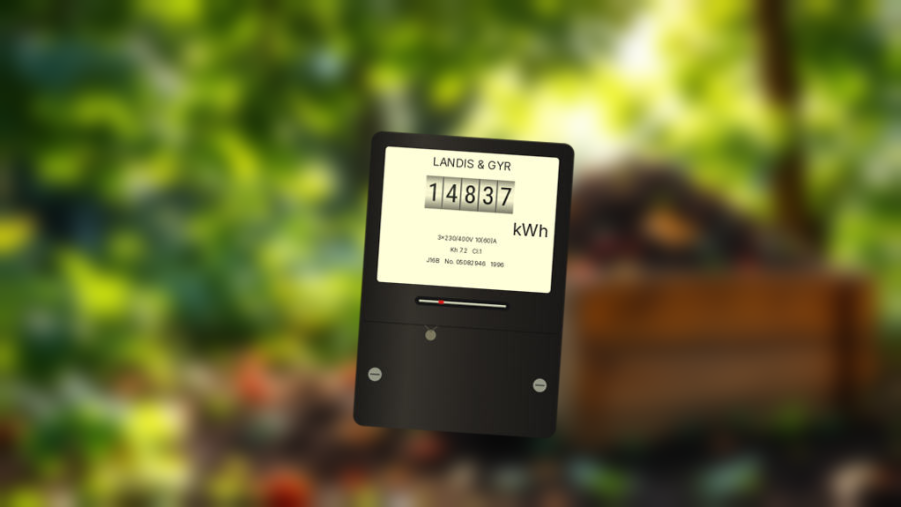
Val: 14837,kWh
